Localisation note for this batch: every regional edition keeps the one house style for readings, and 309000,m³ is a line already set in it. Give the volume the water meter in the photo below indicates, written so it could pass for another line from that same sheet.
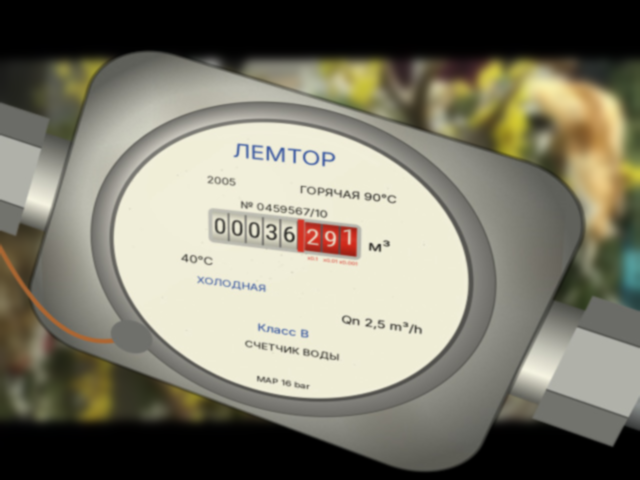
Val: 36.291,m³
